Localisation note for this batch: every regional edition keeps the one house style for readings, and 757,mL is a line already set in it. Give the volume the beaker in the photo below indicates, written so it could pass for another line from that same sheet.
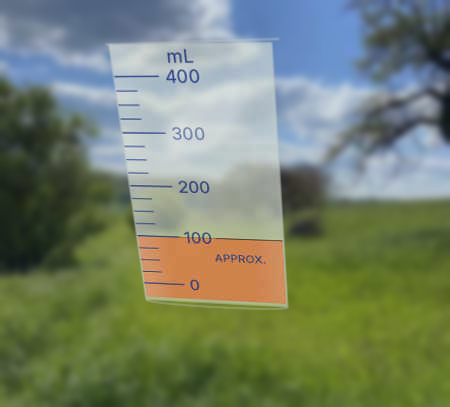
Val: 100,mL
